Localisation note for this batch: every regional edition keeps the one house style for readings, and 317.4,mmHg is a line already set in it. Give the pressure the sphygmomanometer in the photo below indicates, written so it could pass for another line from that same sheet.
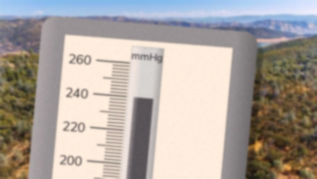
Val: 240,mmHg
